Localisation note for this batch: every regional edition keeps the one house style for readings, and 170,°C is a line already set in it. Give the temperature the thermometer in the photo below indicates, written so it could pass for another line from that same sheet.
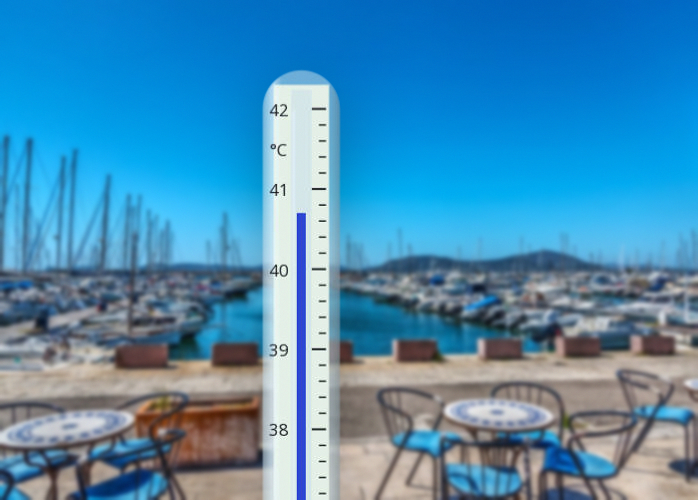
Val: 40.7,°C
